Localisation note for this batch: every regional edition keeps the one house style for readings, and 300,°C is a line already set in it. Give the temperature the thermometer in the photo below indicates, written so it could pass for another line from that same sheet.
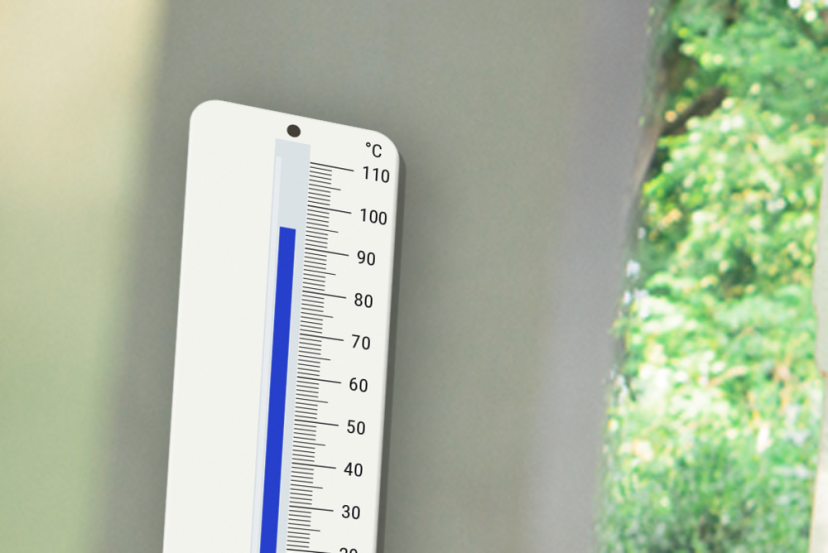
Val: 94,°C
